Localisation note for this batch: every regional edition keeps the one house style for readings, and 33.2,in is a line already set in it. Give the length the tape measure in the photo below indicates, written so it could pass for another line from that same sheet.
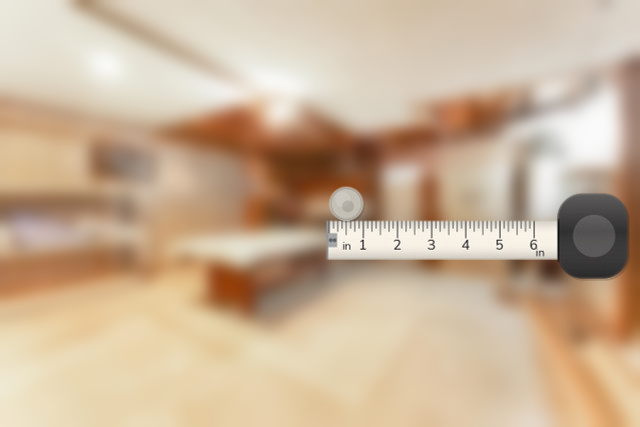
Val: 1,in
